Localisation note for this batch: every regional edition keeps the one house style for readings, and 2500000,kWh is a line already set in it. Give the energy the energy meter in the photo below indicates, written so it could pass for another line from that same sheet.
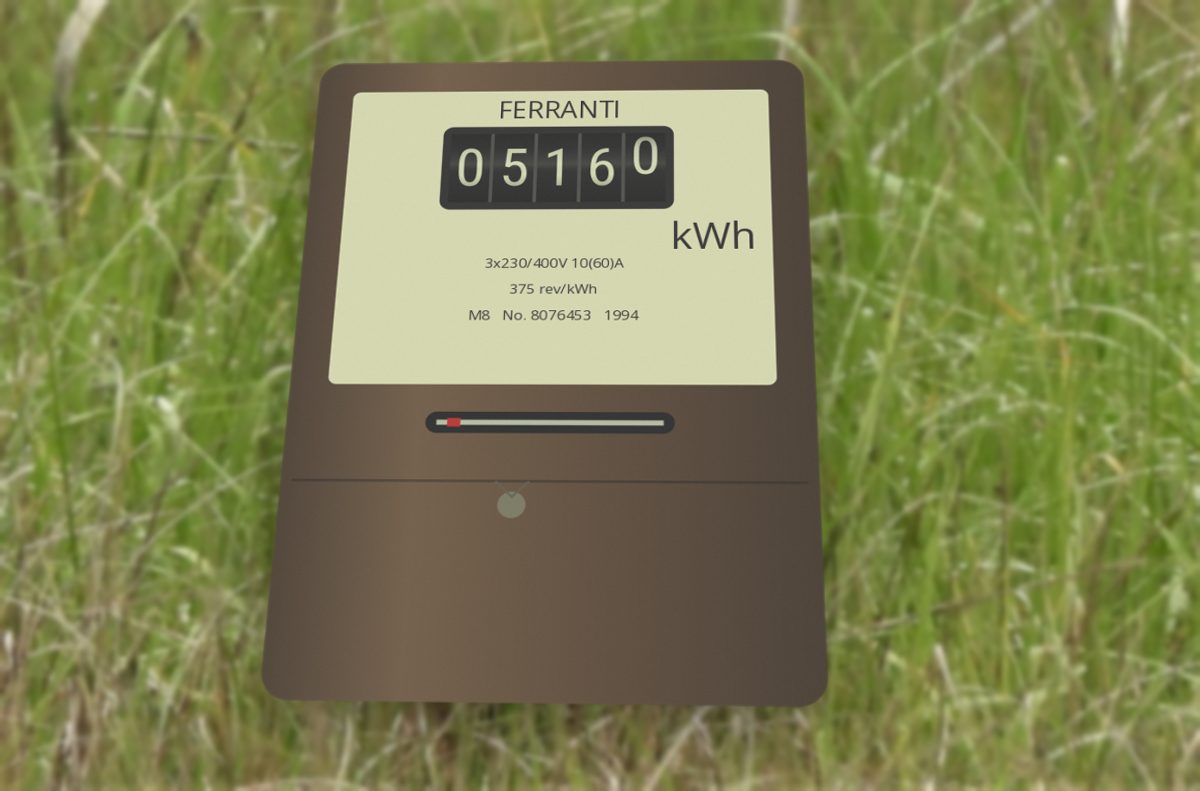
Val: 5160,kWh
